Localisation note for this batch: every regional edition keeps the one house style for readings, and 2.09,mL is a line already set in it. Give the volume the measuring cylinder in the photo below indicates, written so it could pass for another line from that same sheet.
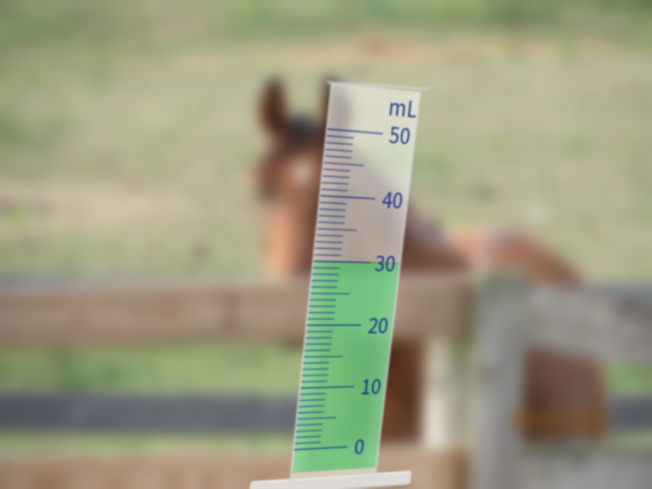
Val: 30,mL
